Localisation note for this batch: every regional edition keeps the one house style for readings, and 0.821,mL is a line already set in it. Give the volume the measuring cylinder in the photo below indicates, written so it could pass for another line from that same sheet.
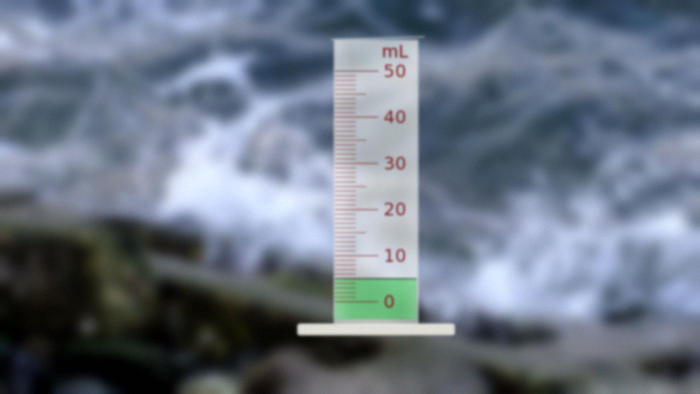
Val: 5,mL
